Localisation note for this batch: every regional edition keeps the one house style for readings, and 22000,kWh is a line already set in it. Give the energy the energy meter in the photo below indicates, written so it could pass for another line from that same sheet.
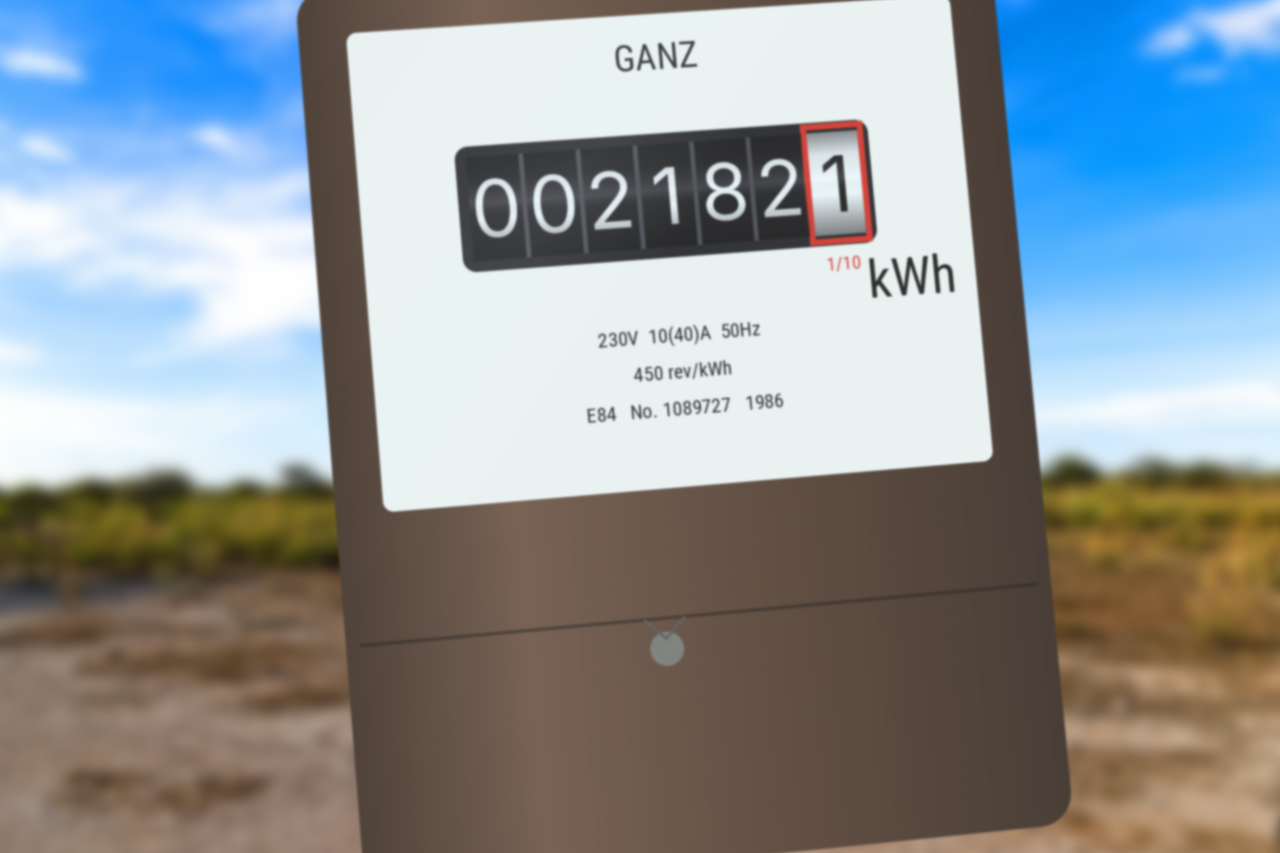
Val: 2182.1,kWh
